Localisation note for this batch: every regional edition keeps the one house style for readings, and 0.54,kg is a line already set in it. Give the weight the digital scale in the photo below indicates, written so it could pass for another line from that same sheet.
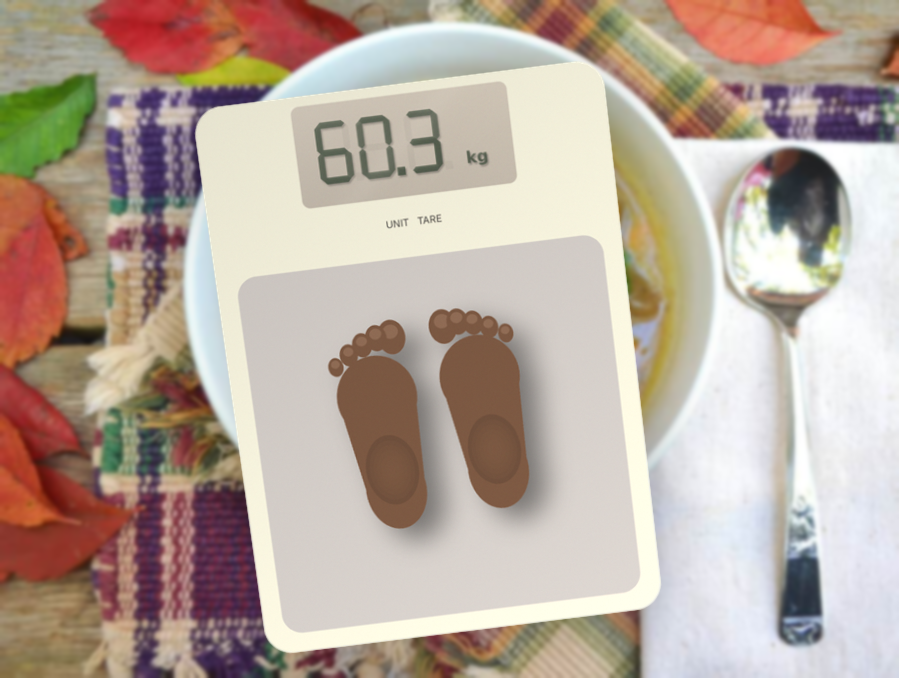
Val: 60.3,kg
